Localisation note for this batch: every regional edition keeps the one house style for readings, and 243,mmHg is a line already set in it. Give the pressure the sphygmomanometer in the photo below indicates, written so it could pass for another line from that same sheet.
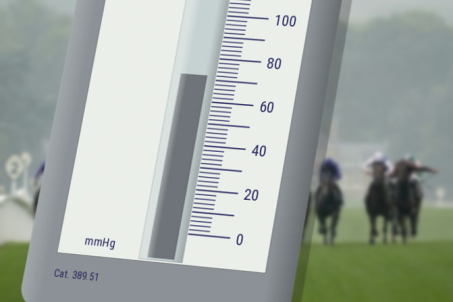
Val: 72,mmHg
